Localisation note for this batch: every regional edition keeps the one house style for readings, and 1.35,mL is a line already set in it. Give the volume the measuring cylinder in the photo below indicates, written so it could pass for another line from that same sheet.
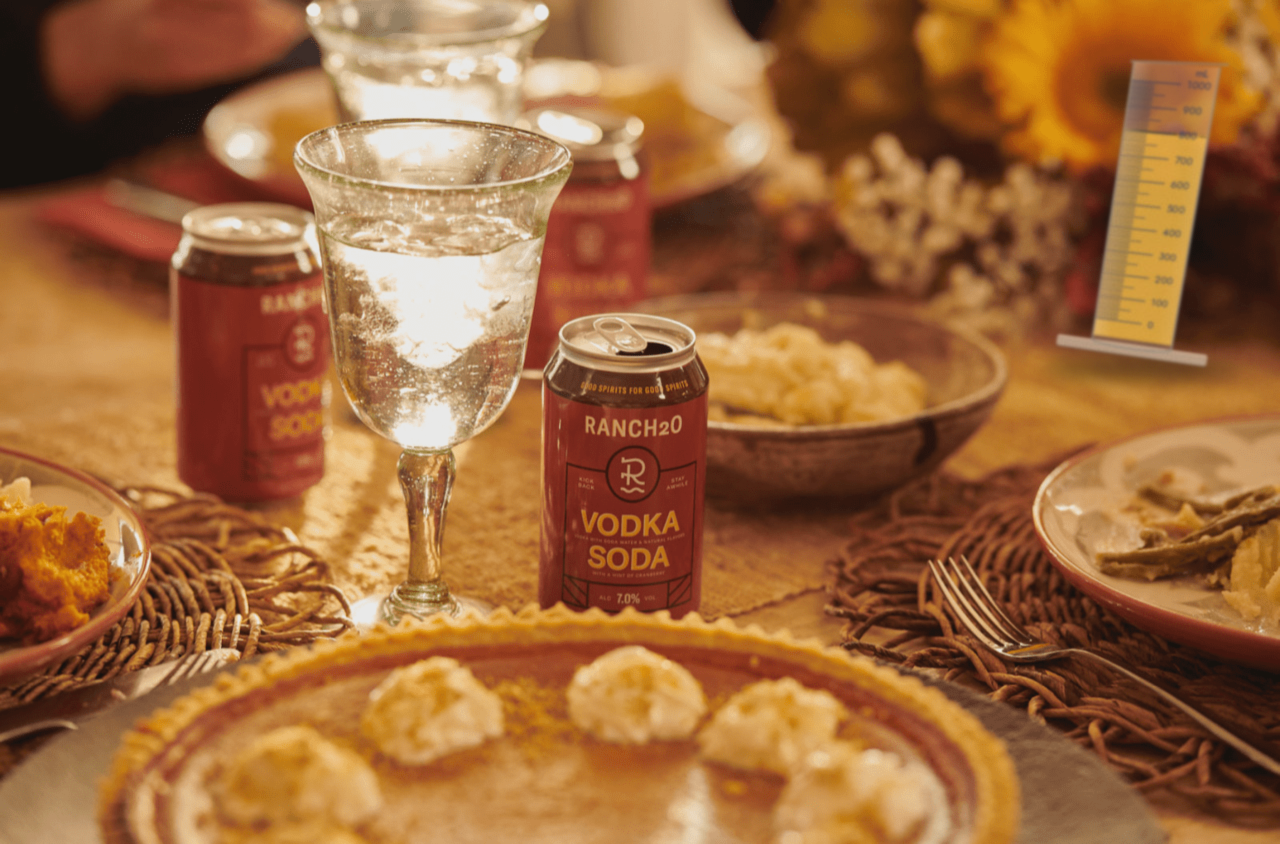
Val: 800,mL
